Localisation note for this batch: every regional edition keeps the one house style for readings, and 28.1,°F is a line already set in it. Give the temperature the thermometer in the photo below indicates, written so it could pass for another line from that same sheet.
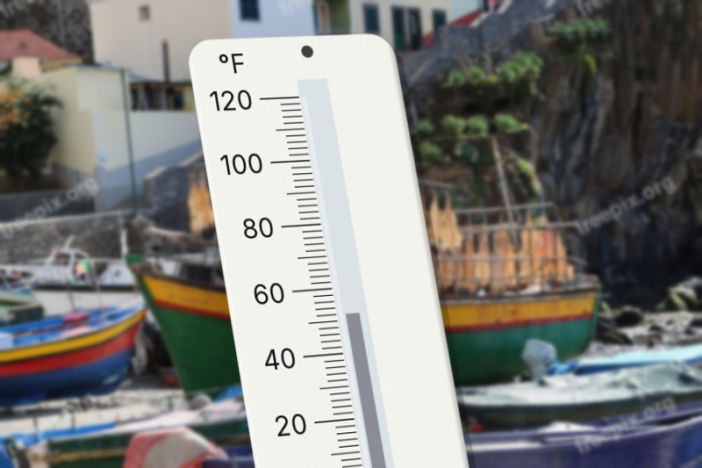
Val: 52,°F
